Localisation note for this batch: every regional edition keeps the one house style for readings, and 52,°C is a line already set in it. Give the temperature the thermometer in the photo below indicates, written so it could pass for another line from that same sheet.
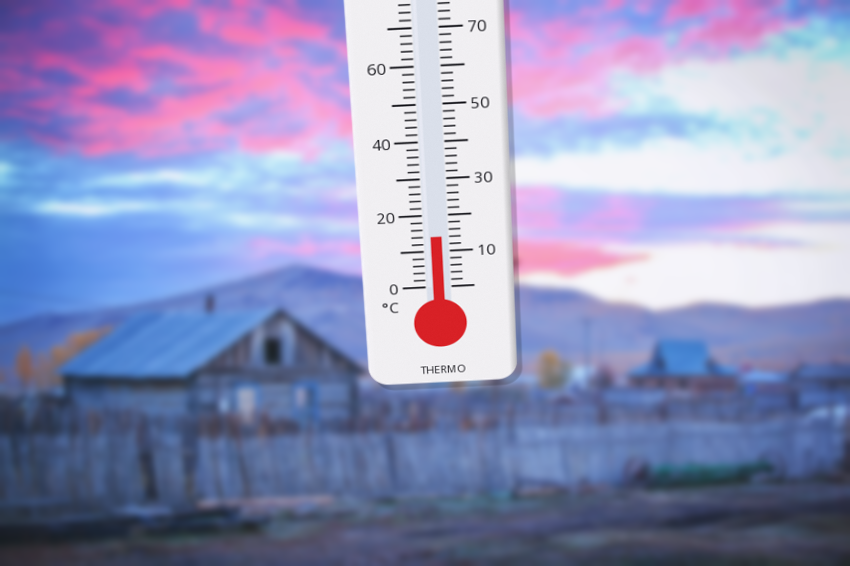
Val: 14,°C
